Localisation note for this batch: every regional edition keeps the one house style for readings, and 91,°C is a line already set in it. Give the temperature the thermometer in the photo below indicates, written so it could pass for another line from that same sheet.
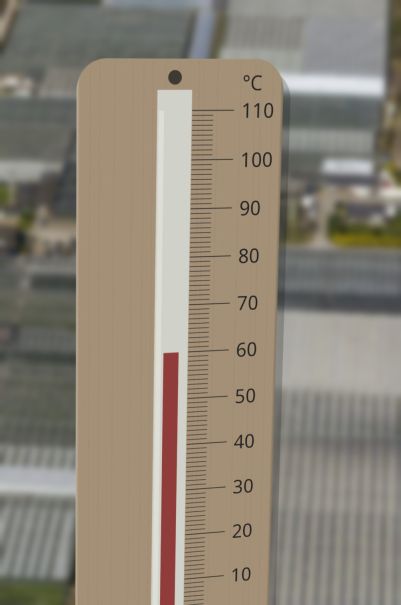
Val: 60,°C
